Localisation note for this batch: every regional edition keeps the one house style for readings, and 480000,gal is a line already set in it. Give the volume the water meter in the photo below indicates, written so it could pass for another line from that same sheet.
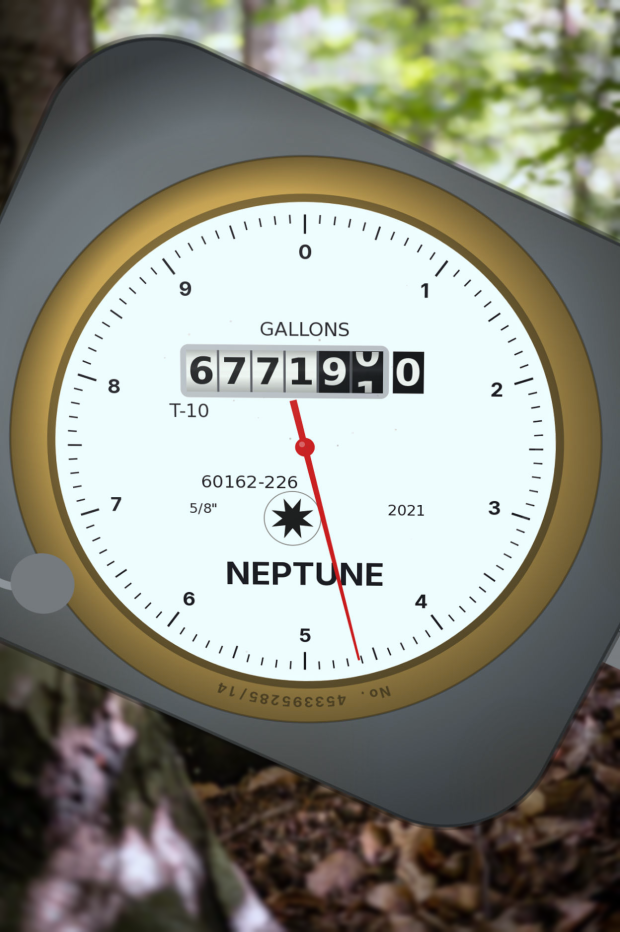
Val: 6771904.6,gal
